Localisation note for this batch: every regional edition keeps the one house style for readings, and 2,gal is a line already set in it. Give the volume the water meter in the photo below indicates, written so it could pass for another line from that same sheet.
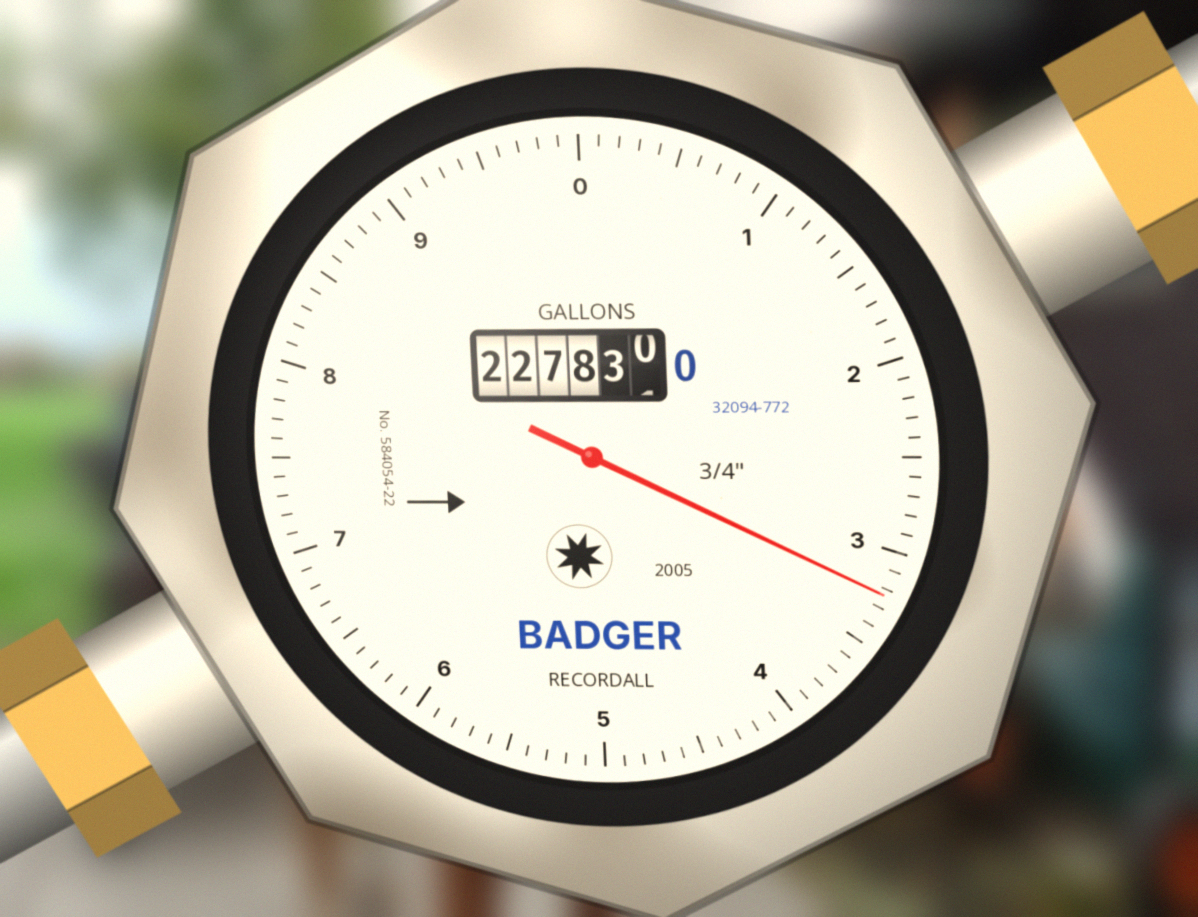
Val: 2278303.2,gal
